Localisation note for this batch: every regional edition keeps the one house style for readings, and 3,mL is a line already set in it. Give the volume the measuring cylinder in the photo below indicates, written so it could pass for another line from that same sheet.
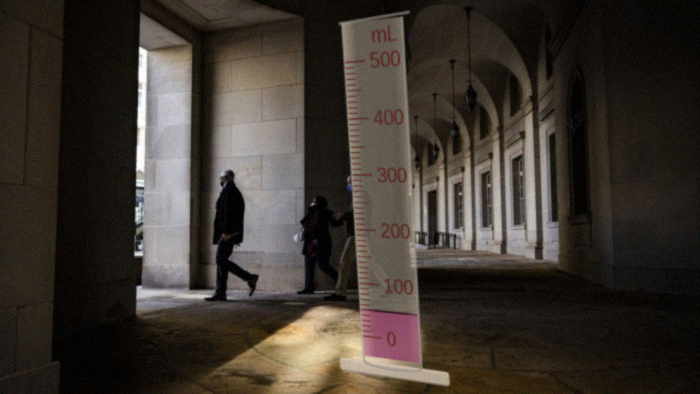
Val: 50,mL
